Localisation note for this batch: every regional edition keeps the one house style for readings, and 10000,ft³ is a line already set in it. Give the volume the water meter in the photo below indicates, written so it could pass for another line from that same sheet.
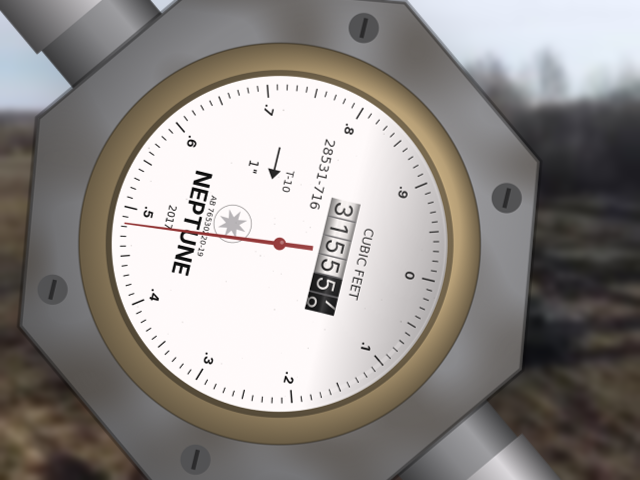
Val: 315557.48,ft³
